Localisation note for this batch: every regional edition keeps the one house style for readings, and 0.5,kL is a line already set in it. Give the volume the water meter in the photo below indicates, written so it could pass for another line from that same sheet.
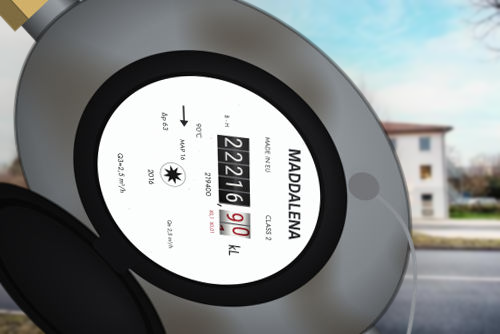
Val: 22216.90,kL
